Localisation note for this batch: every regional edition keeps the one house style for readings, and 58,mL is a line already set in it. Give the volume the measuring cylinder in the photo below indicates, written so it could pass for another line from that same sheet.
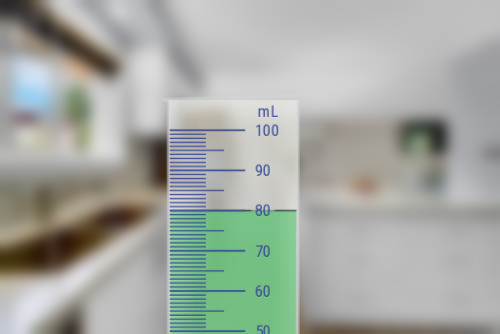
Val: 80,mL
